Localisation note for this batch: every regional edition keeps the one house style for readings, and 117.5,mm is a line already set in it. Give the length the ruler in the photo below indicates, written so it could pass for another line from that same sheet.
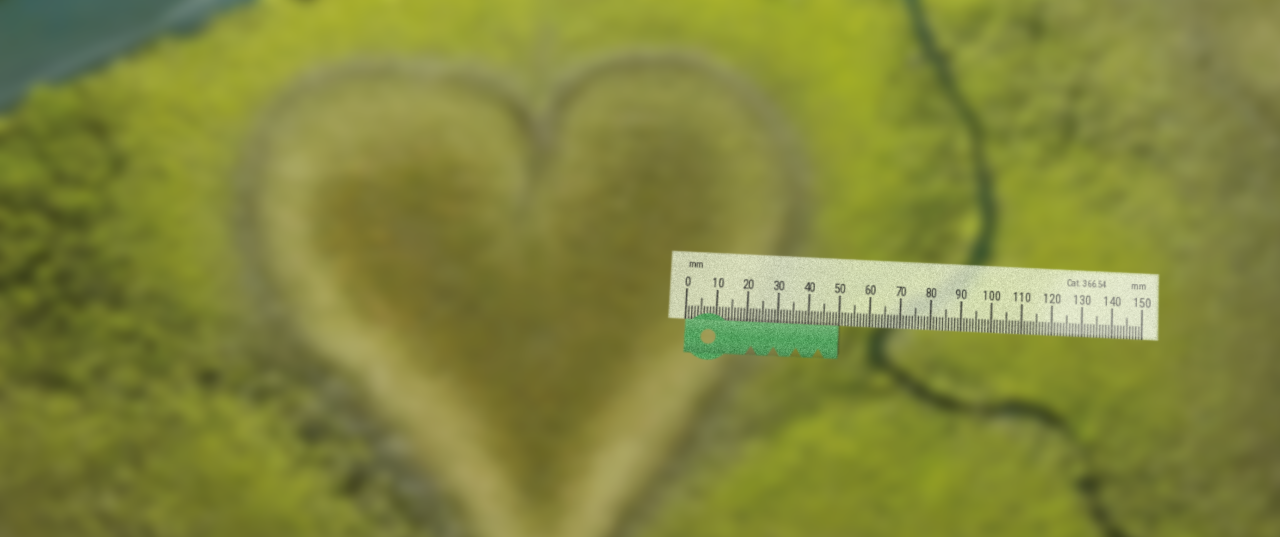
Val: 50,mm
